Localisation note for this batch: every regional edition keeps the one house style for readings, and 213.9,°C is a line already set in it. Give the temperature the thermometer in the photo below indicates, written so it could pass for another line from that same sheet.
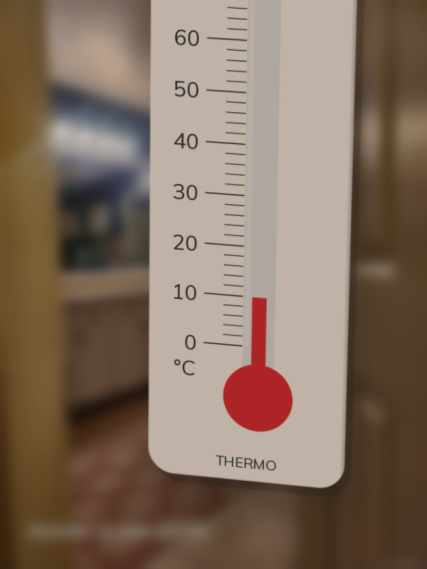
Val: 10,°C
